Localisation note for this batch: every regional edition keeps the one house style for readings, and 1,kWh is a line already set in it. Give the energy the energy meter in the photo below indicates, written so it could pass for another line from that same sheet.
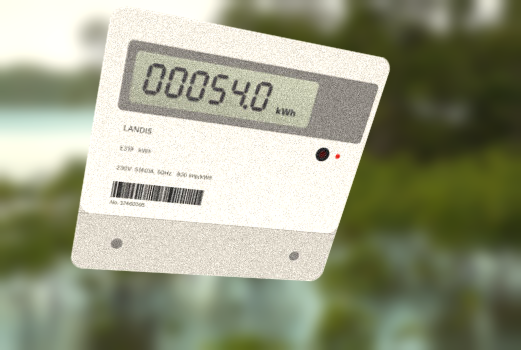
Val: 54.0,kWh
